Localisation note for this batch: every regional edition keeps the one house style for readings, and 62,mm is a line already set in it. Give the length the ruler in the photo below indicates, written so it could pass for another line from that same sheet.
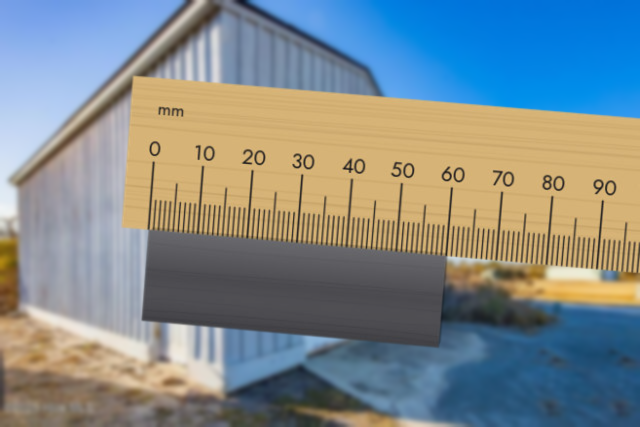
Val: 60,mm
